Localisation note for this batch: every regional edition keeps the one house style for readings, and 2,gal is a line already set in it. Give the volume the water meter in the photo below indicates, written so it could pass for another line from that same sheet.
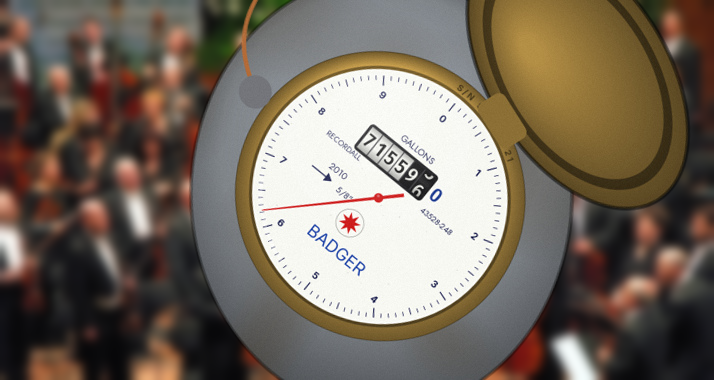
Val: 7155956.2,gal
